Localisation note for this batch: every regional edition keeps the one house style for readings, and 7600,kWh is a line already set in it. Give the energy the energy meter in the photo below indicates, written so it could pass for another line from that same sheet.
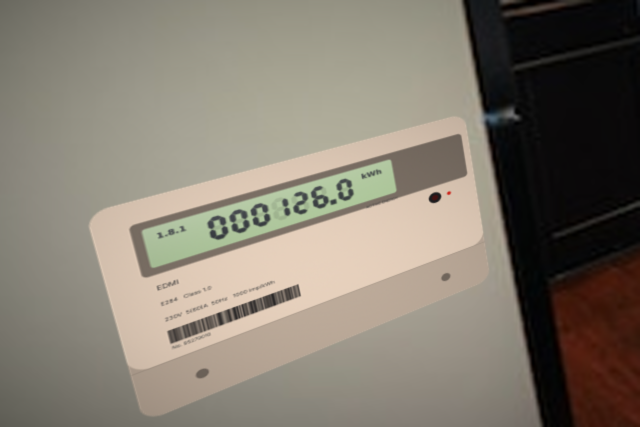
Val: 126.0,kWh
